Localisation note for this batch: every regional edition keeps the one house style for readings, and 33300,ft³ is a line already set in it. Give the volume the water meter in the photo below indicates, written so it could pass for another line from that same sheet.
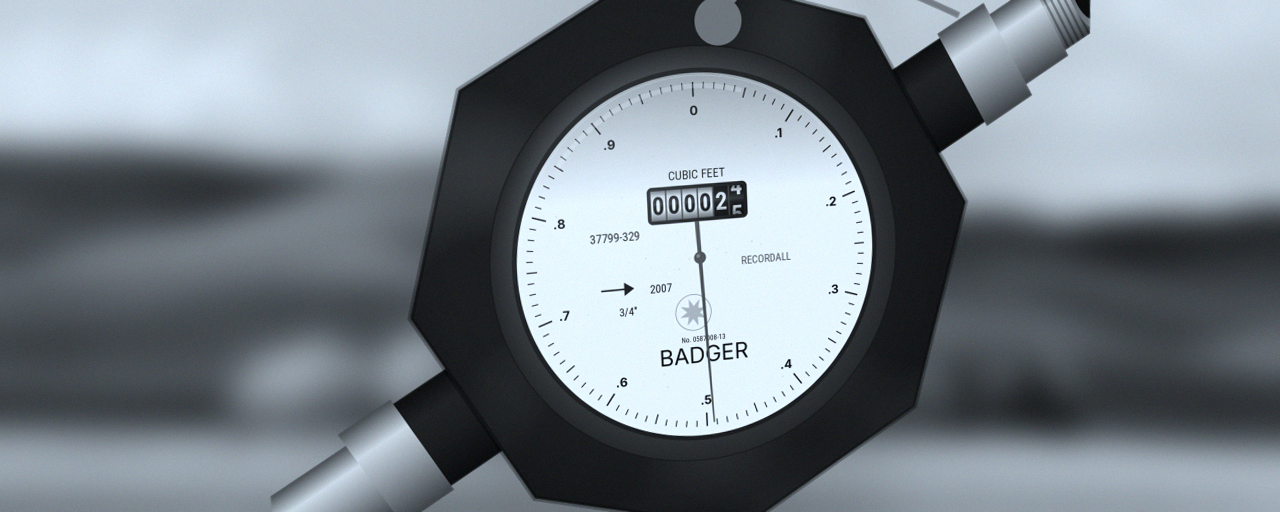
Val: 24.49,ft³
